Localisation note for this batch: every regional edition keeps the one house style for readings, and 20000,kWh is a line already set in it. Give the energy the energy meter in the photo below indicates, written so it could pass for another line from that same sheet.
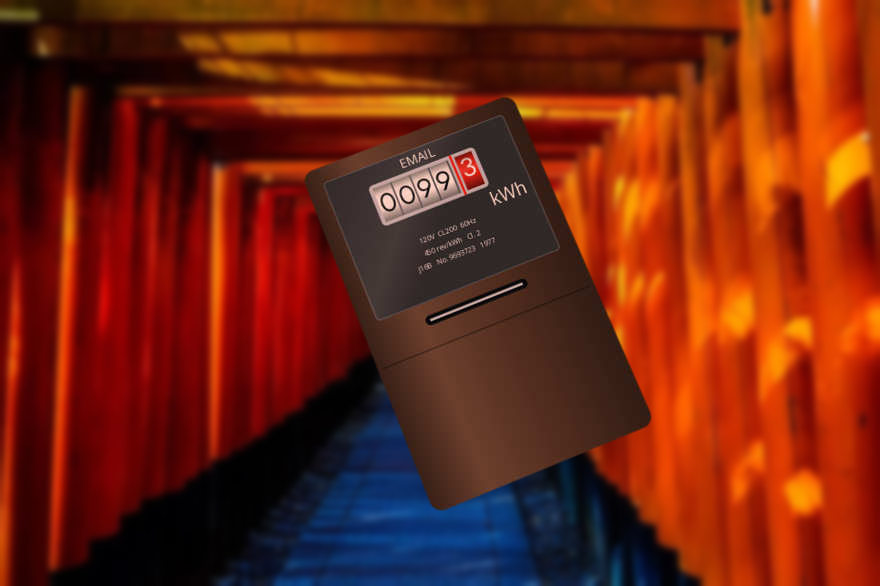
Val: 99.3,kWh
